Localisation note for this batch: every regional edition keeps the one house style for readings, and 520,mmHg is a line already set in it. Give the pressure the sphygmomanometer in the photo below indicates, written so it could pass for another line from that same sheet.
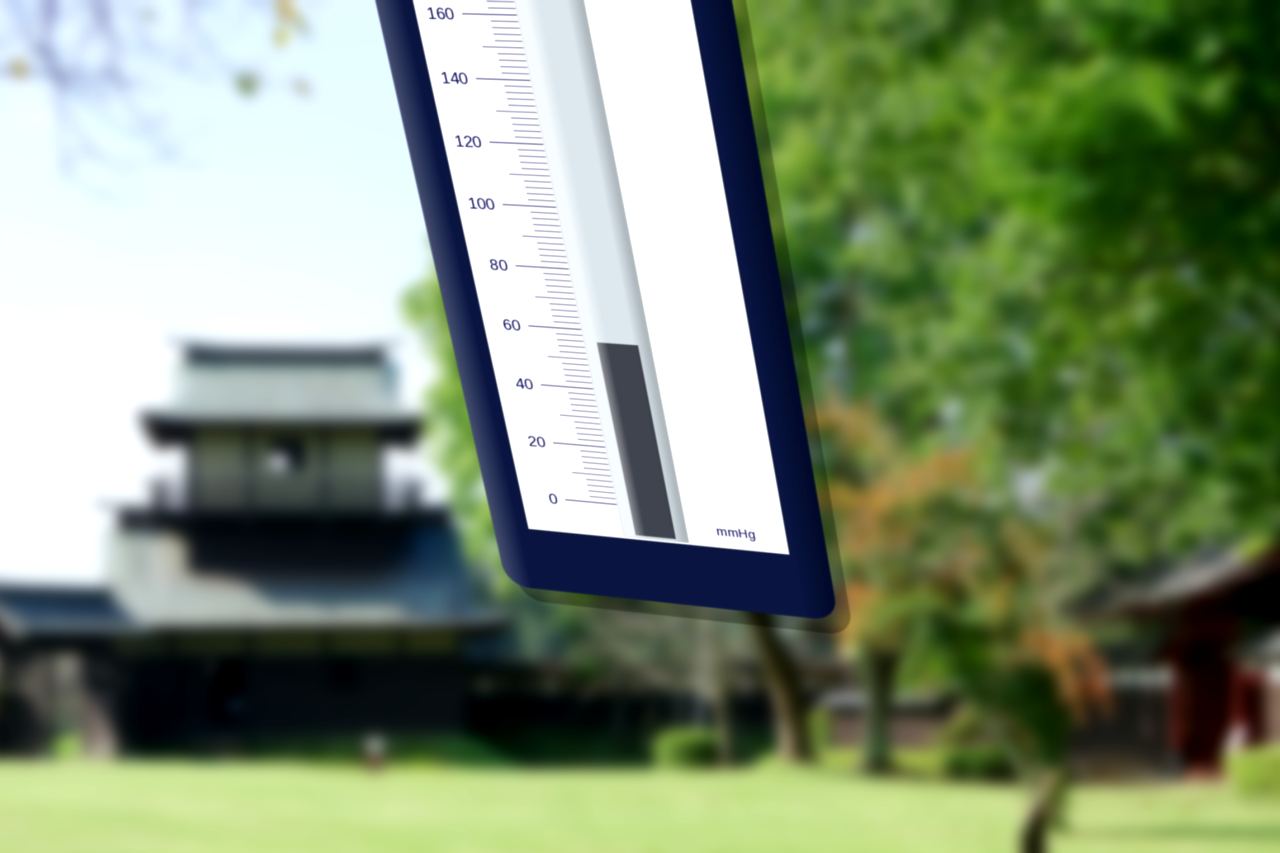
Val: 56,mmHg
